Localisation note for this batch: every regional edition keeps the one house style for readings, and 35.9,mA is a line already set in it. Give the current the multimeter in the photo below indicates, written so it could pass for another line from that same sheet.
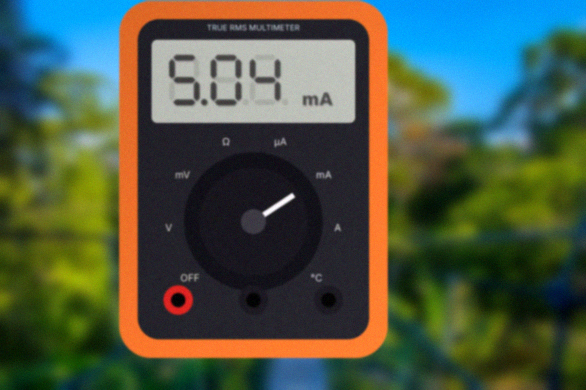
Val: 5.04,mA
